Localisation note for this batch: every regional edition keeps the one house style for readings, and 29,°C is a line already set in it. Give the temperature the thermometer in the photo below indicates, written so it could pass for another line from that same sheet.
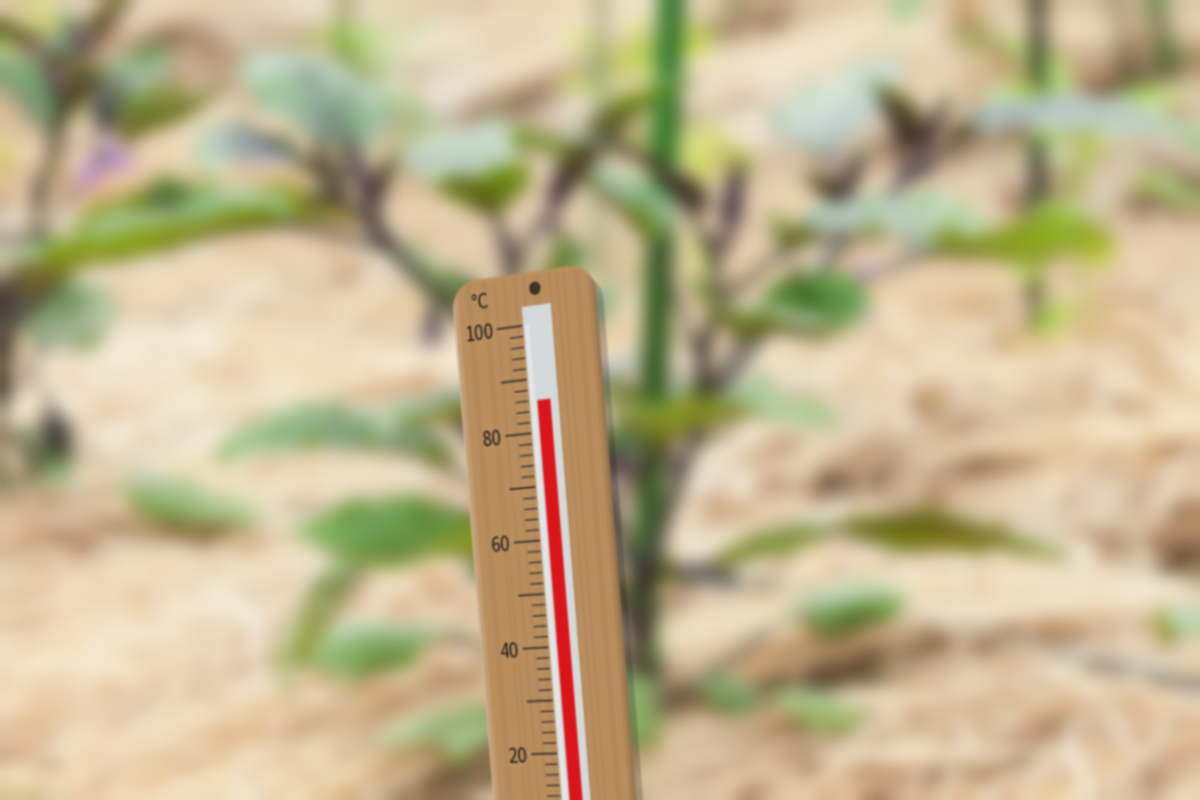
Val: 86,°C
